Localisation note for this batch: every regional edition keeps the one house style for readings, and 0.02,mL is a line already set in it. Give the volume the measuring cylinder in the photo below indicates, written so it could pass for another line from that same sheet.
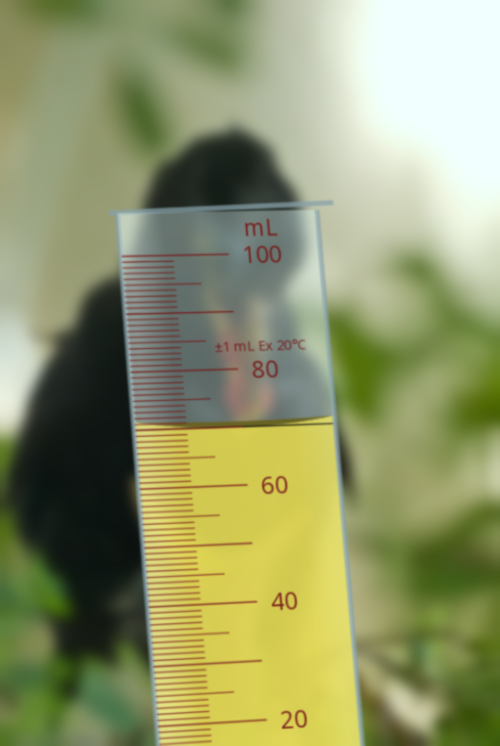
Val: 70,mL
